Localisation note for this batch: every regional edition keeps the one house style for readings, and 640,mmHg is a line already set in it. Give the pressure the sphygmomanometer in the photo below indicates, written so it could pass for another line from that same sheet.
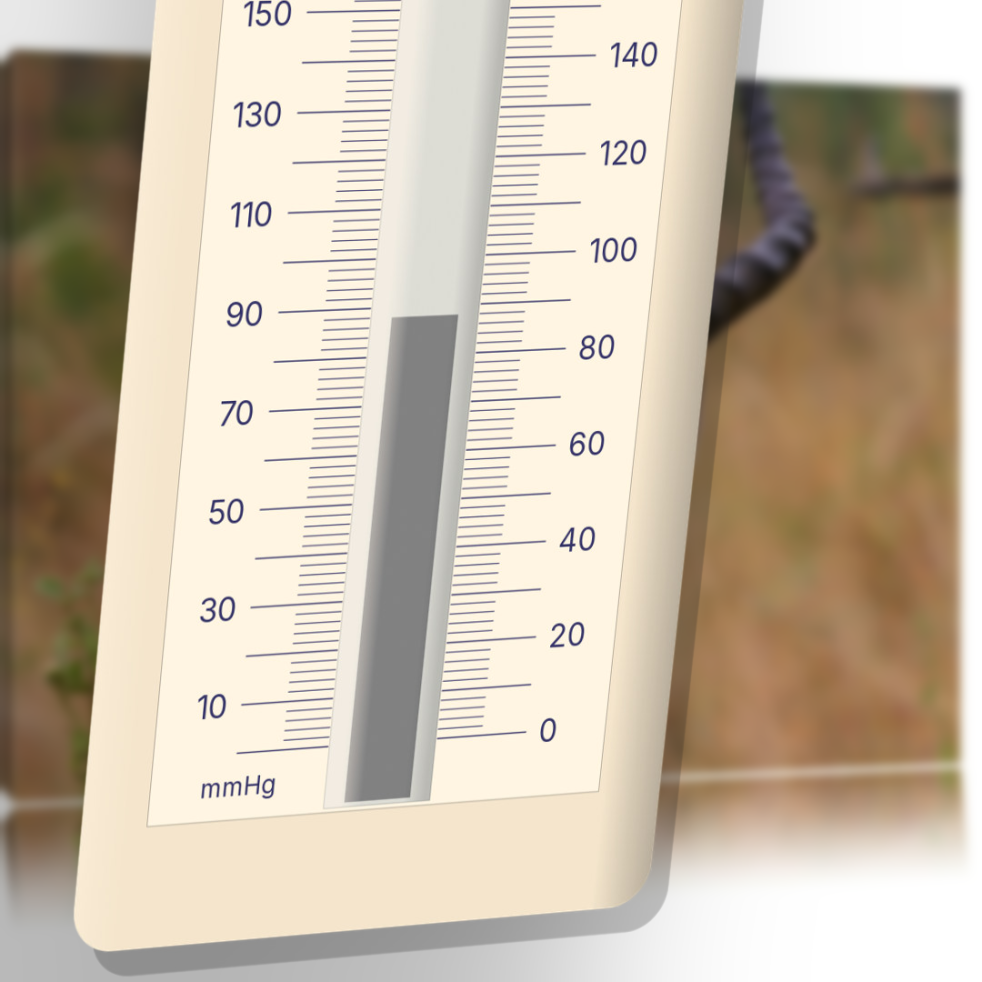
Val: 88,mmHg
